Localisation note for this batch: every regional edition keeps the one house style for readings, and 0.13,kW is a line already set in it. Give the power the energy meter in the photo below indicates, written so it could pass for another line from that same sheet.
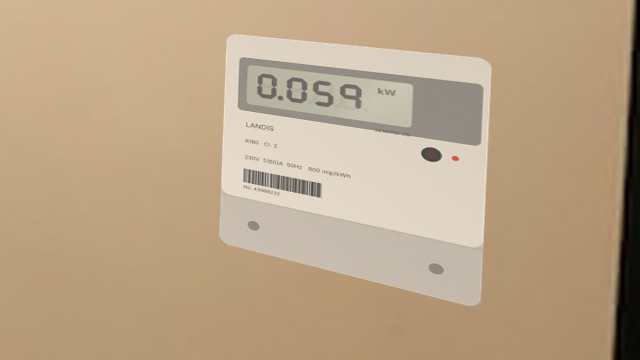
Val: 0.059,kW
